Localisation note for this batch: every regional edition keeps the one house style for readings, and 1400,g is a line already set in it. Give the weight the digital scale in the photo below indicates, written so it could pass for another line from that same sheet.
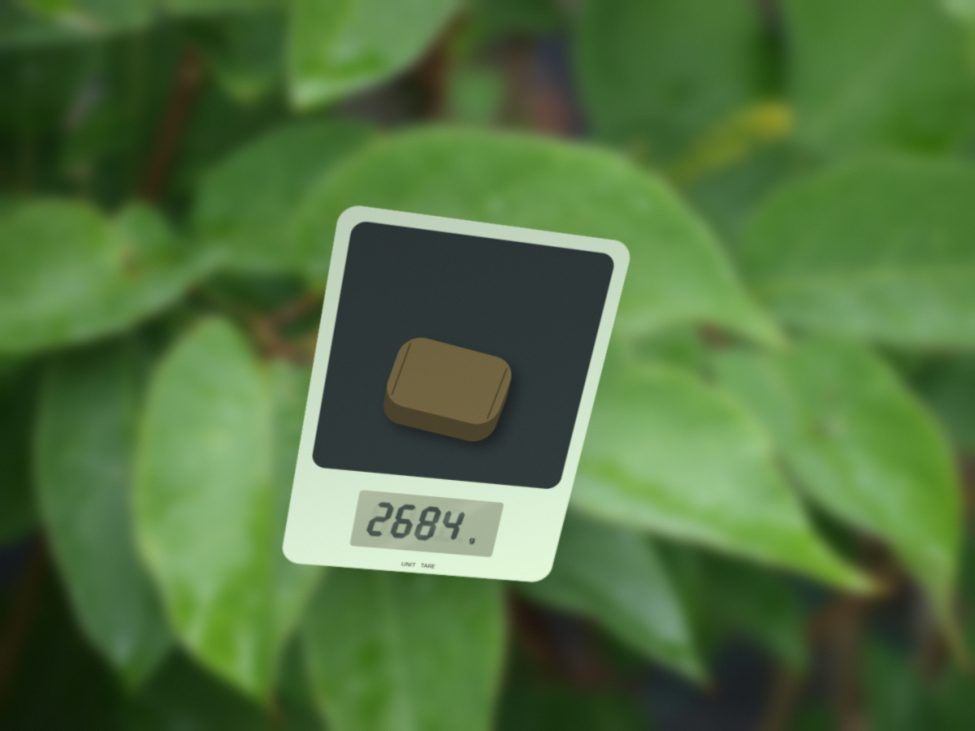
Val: 2684,g
